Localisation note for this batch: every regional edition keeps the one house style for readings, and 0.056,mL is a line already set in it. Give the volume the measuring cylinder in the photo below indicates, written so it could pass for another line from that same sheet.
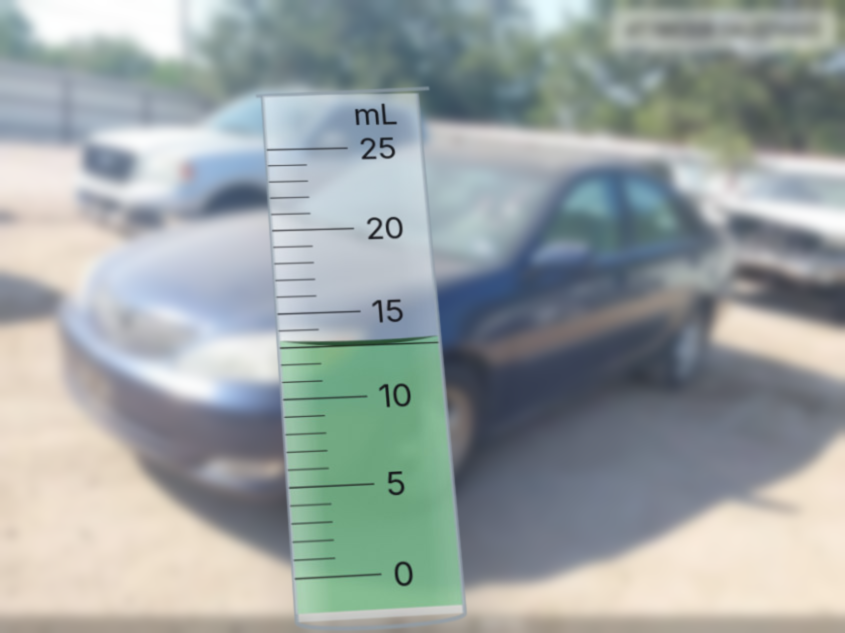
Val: 13,mL
